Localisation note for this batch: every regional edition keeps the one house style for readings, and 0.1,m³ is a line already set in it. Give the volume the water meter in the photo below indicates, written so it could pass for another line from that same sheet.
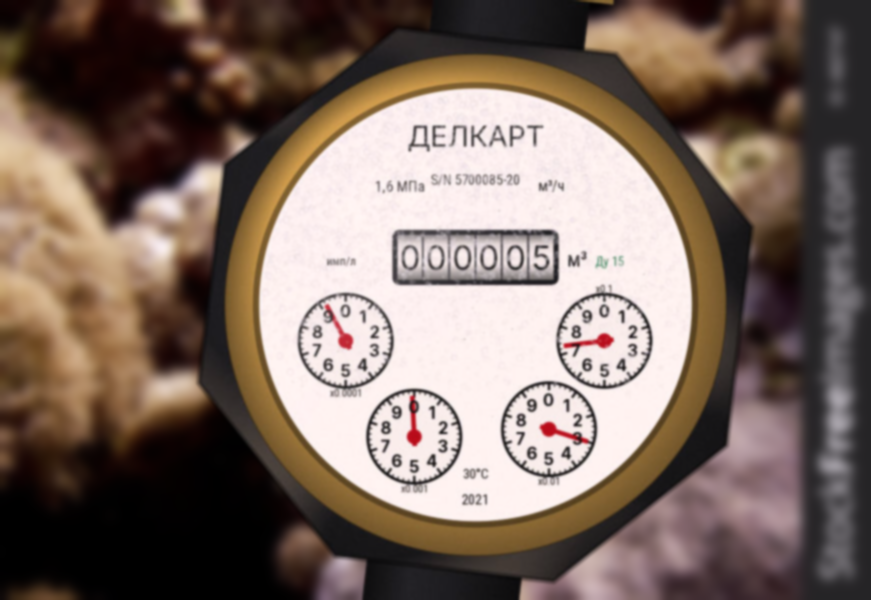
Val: 5.7299,m³
